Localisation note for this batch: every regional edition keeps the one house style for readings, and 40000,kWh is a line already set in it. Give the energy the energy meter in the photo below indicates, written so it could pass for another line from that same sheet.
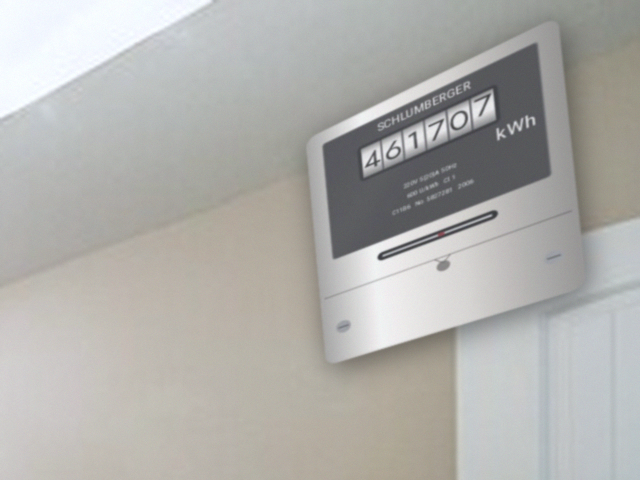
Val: 461707,kWh
